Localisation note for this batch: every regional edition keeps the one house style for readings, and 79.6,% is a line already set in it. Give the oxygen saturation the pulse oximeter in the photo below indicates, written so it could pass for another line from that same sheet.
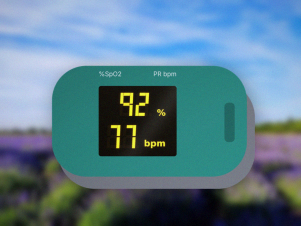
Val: 92,%
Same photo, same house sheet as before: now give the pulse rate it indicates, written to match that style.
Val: 77,bpm
